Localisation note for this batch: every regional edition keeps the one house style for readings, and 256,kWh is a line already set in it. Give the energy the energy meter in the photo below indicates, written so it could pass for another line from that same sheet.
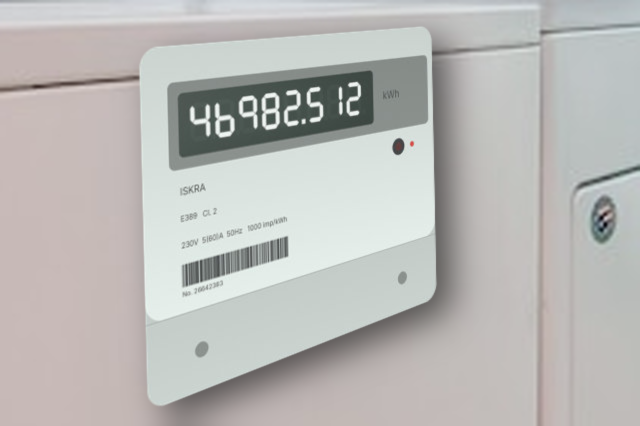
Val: 46982.512,kWh
